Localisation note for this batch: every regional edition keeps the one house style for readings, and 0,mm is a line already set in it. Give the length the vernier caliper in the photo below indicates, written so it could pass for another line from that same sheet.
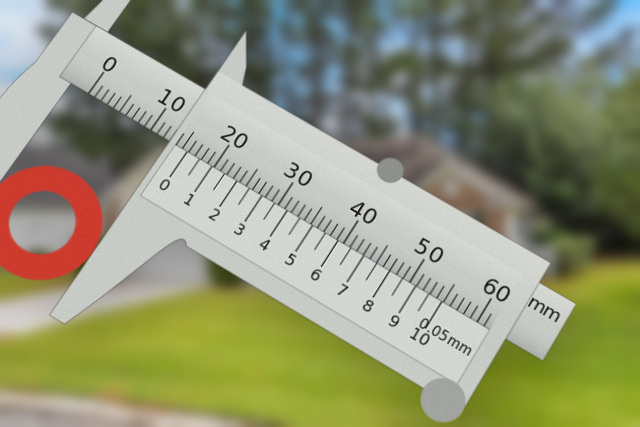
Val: 15.8,mm
